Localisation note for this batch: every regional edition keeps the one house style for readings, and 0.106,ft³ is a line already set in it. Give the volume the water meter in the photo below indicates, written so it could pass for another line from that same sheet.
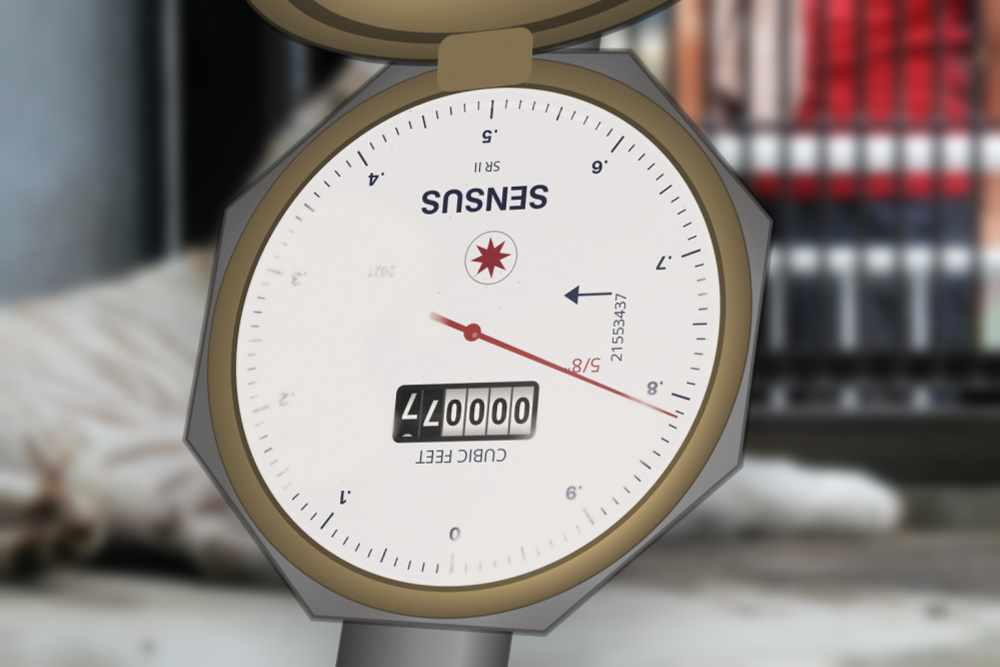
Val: 76.81,ft³
